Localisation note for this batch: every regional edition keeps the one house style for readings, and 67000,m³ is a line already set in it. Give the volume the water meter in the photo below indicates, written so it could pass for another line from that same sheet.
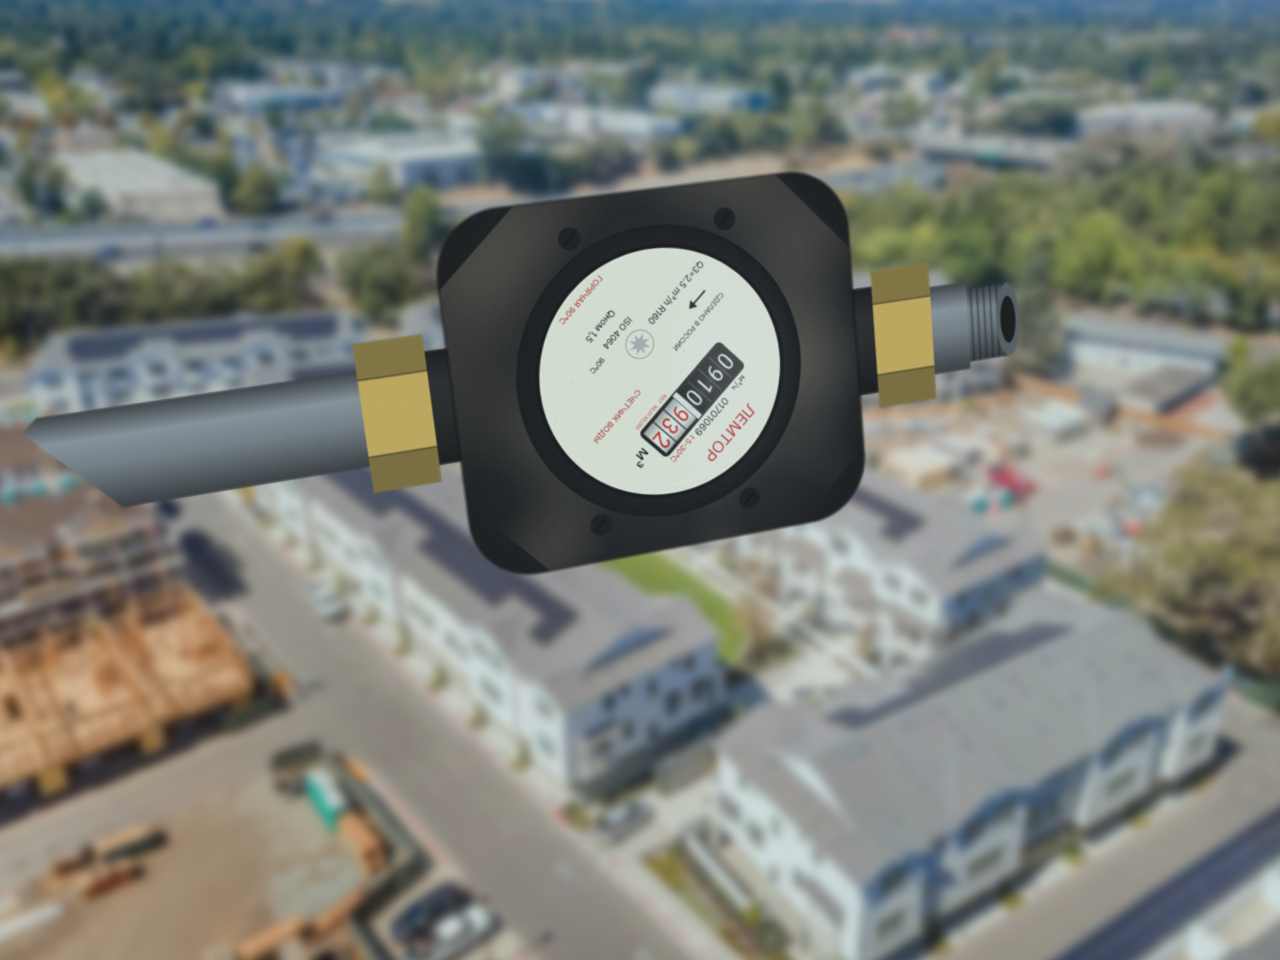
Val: 910.932,m³
